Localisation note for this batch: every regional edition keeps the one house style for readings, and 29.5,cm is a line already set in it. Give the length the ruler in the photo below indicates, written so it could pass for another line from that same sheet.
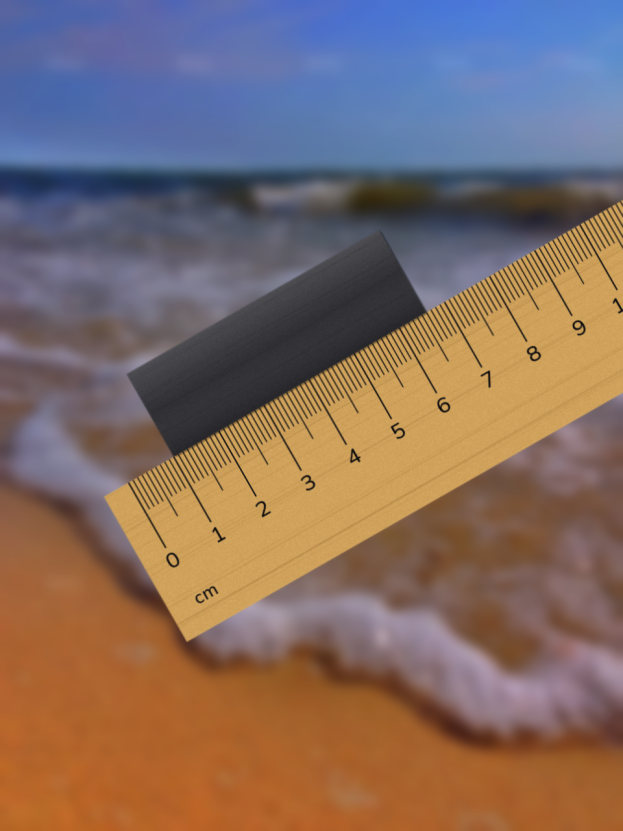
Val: 5.6,cm
